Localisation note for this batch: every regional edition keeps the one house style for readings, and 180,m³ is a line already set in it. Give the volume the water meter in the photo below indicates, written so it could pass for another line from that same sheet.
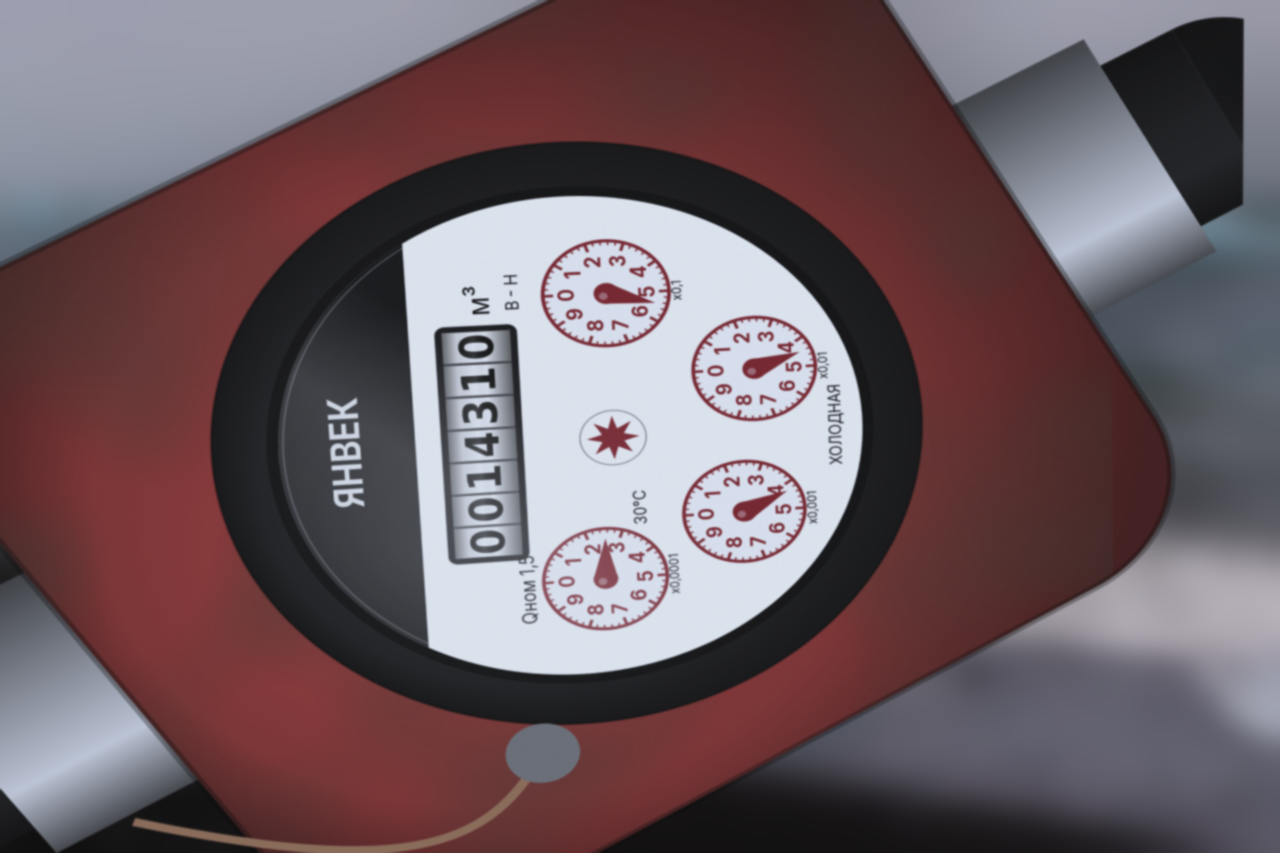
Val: 14310.5442,m³
